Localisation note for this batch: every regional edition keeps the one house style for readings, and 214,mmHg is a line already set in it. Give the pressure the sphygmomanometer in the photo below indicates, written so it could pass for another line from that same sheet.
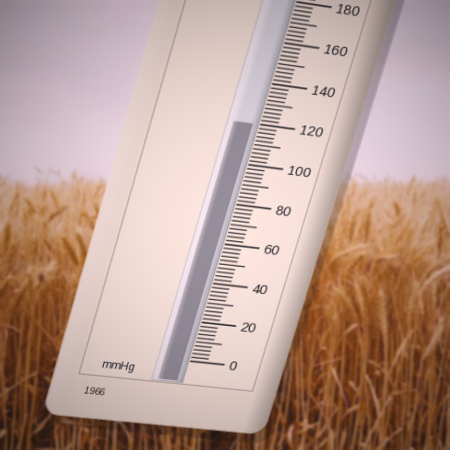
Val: 120,mmHg
